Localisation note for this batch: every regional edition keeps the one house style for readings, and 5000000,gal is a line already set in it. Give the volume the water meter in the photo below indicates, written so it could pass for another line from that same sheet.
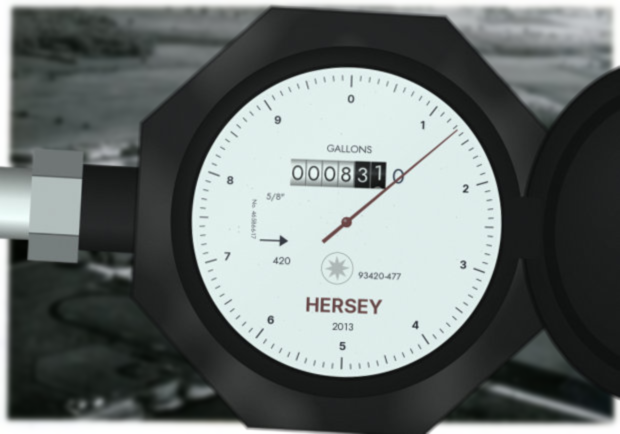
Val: 8311.3,gal
